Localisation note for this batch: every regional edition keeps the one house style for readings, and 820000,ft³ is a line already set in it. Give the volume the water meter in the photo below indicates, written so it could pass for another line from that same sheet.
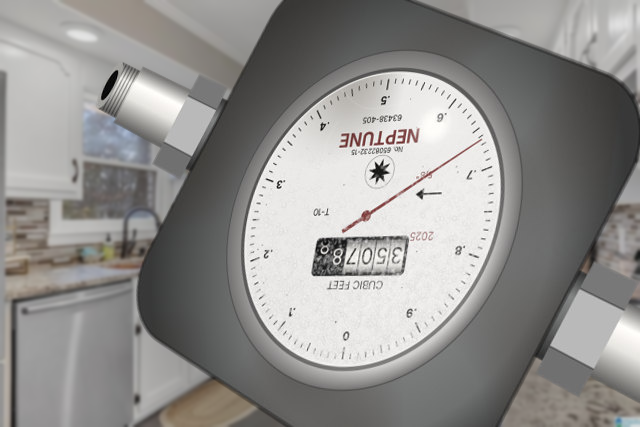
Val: 350787.66,ft³
